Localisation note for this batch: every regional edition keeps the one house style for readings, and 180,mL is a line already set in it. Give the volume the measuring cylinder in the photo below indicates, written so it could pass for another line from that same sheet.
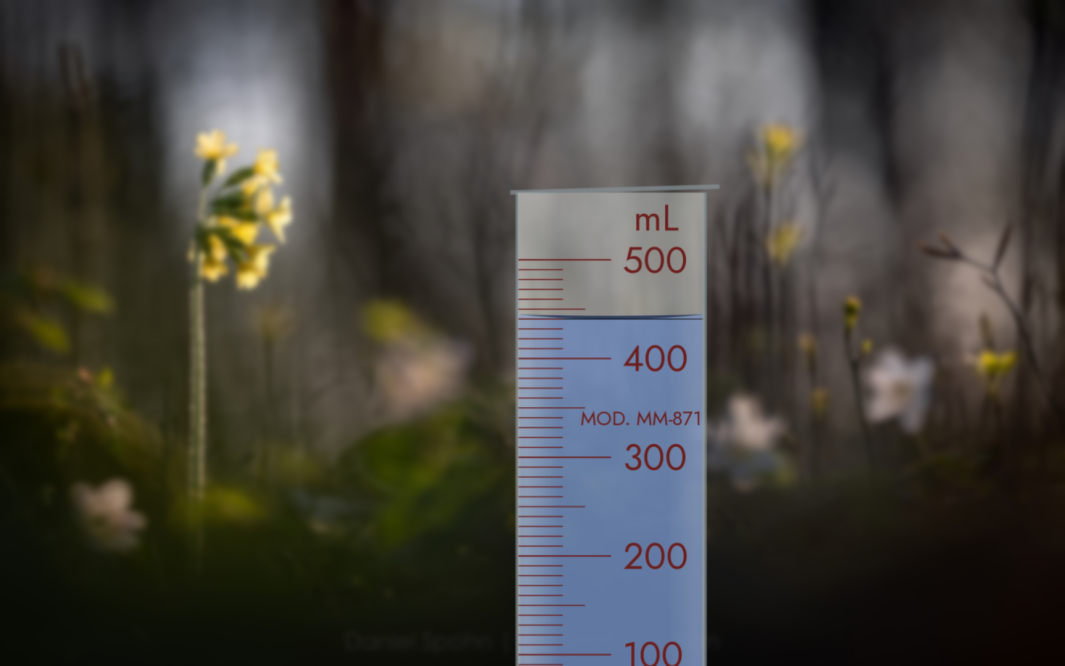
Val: 440,mL
